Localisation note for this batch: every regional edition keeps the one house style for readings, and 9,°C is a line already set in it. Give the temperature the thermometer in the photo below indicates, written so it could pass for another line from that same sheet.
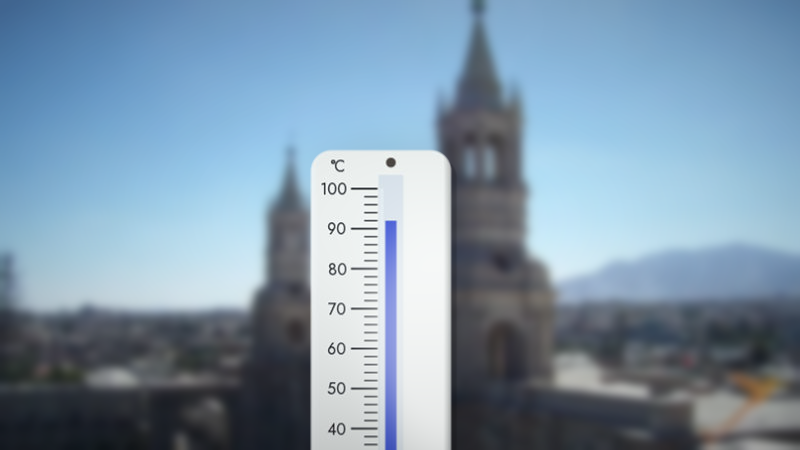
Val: 92,°C
